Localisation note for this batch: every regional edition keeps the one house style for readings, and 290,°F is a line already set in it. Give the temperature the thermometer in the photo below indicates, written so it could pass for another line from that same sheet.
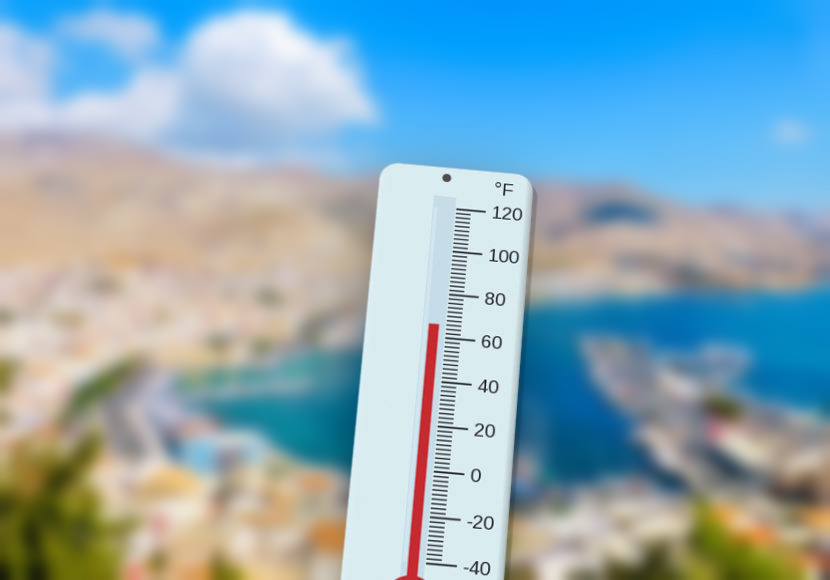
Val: 66,°F
